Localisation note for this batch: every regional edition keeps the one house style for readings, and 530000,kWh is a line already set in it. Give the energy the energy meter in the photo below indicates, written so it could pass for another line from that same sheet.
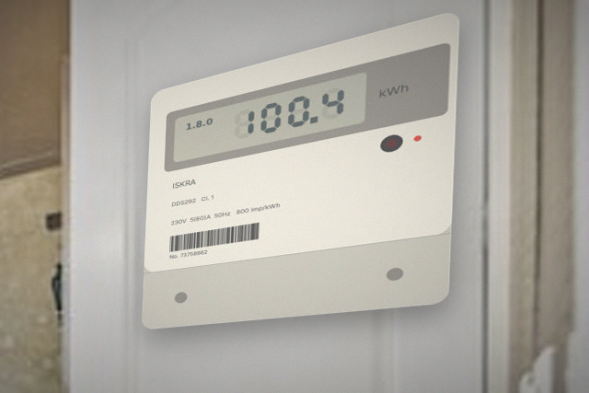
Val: 100.4,kWh
